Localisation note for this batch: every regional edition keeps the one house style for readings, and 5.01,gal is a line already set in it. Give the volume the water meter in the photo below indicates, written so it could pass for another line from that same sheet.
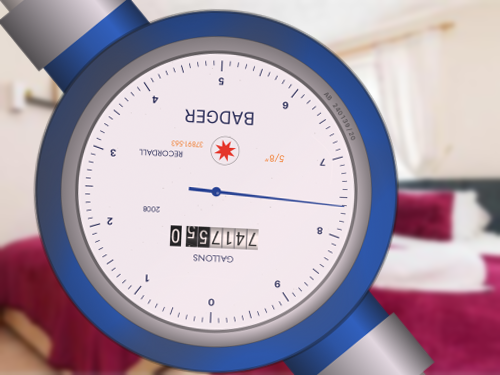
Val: 7417547.6,gal
